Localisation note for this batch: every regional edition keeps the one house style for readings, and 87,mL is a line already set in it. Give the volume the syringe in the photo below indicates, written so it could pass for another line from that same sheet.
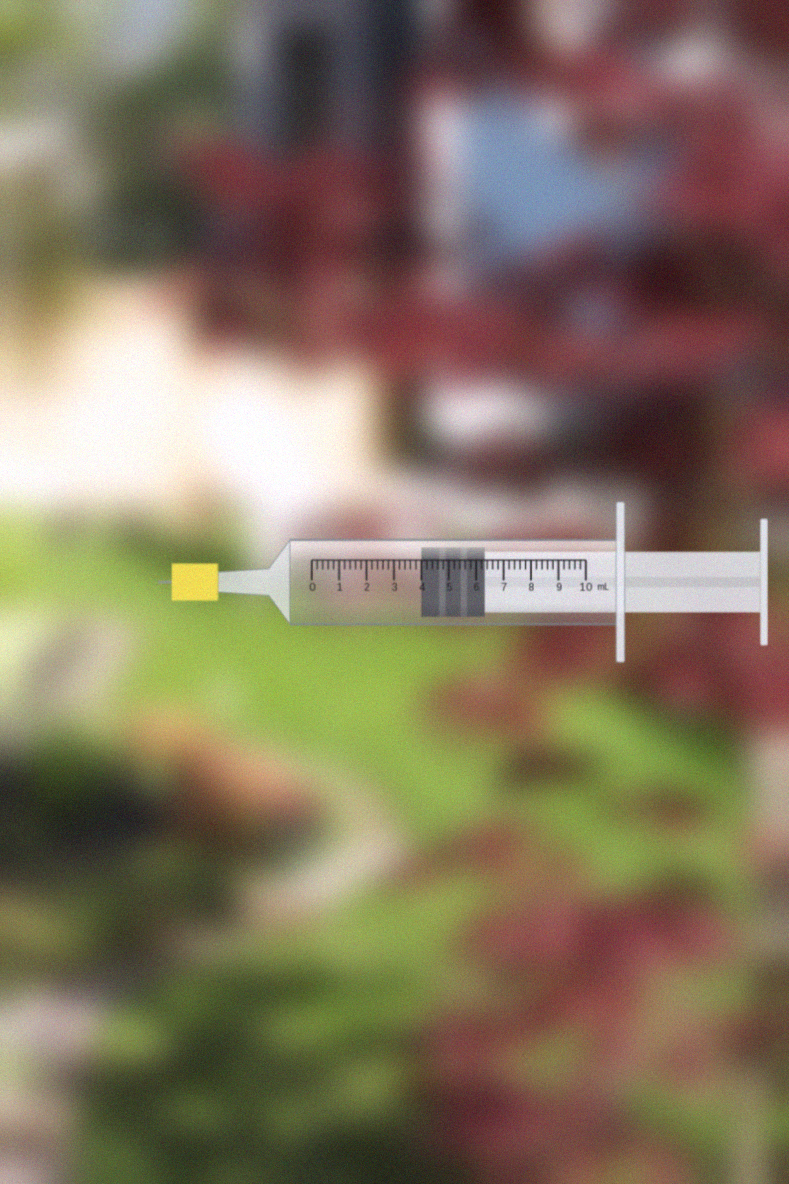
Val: 4,mL
